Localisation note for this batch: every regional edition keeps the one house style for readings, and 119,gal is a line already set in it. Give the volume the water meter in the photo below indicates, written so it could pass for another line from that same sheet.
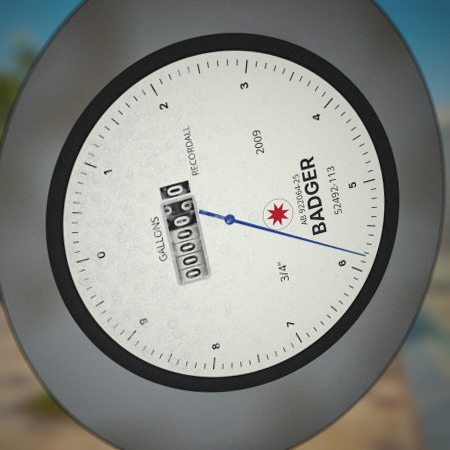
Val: 85.8,gal
